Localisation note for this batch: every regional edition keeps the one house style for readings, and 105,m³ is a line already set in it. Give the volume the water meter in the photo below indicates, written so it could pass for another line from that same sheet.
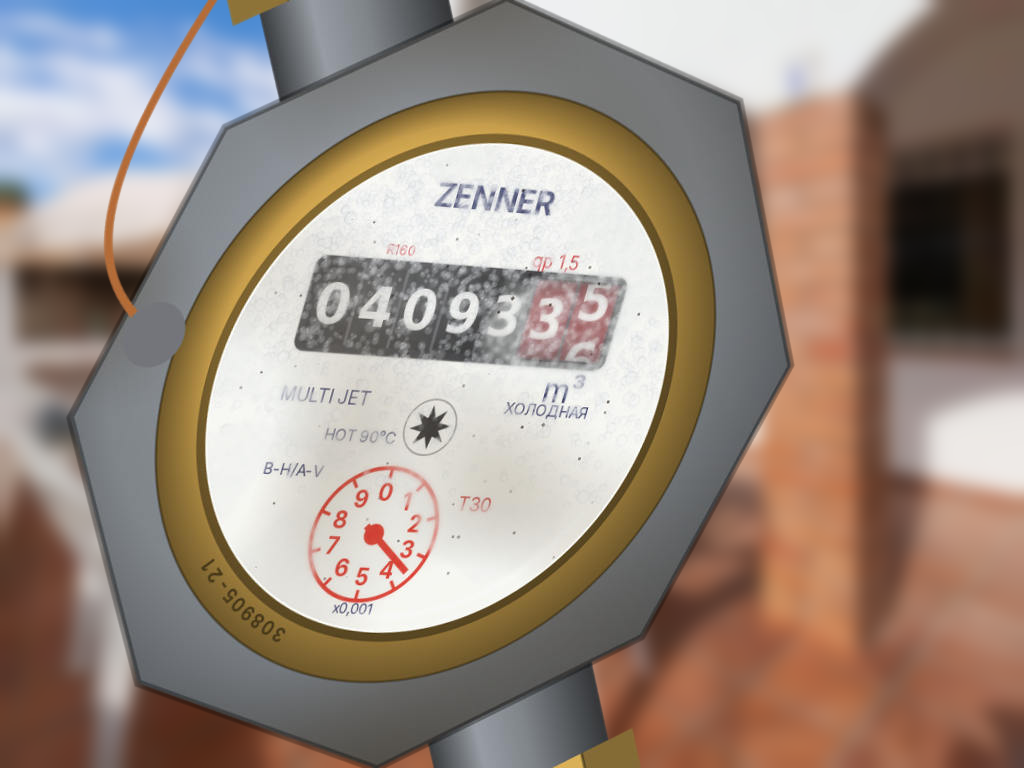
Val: 4093.353,m³
